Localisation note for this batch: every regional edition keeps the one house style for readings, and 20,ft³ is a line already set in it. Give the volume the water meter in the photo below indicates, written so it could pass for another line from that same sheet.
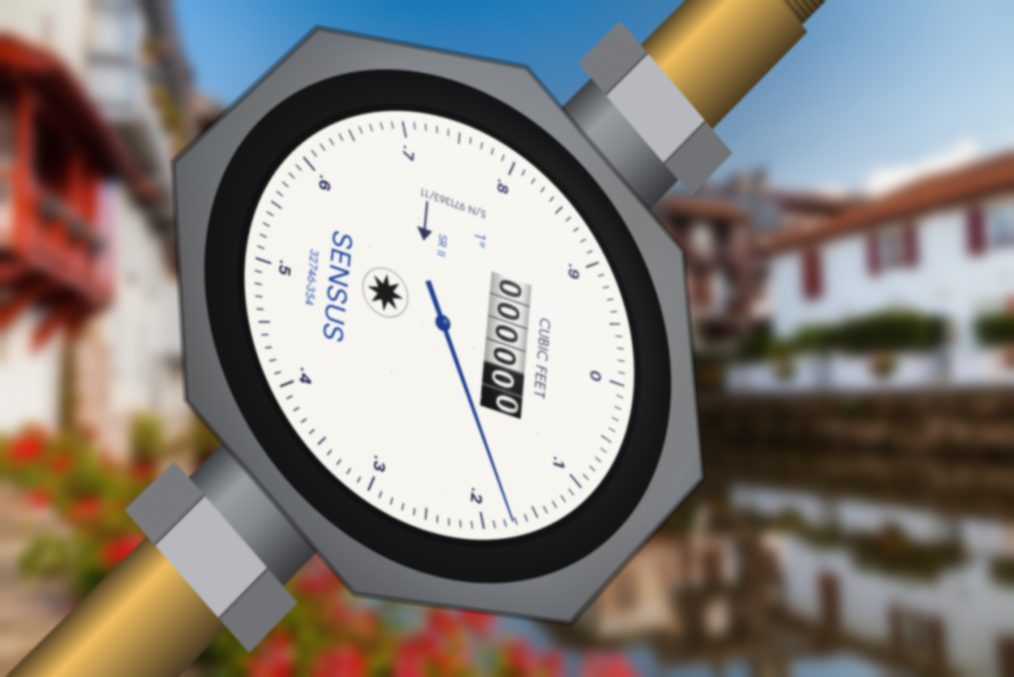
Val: 0.17,ft³
